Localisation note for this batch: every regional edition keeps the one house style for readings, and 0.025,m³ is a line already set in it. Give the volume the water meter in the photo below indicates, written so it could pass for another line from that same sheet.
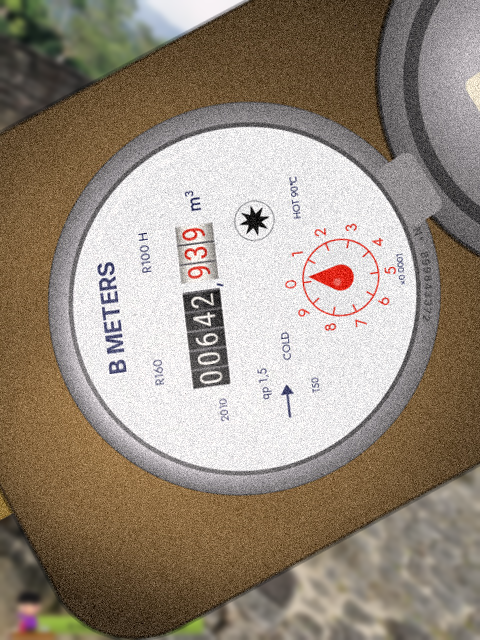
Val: 642.9390,m³
